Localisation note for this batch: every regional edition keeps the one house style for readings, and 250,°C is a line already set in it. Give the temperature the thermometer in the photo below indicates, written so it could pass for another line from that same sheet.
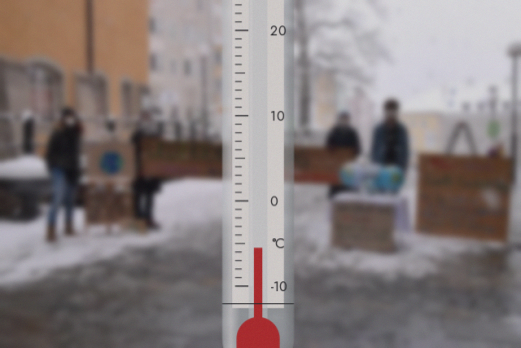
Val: -5.5,°C
